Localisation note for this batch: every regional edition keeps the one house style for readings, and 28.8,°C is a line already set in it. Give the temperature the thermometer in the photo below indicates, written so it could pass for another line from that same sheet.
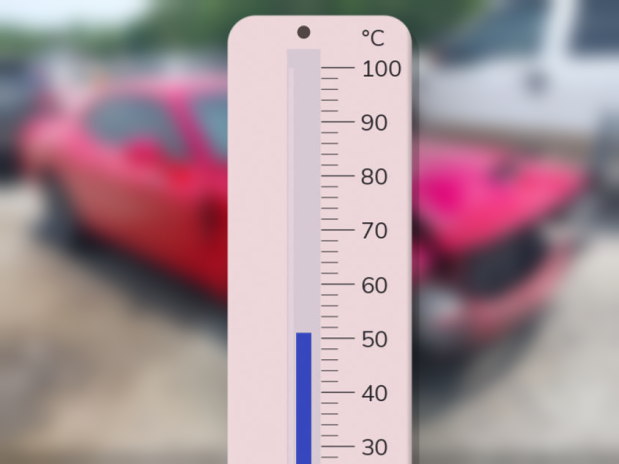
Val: 51,°C
